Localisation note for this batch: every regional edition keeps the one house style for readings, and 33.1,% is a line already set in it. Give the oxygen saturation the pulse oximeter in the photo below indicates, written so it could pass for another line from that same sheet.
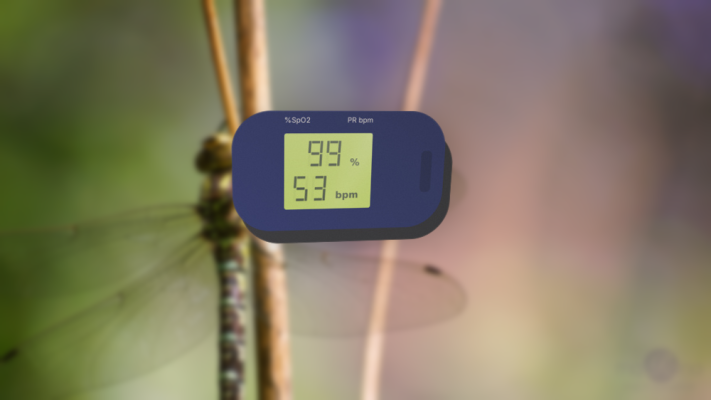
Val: 99,%
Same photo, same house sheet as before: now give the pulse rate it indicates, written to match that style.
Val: 53,bpm
